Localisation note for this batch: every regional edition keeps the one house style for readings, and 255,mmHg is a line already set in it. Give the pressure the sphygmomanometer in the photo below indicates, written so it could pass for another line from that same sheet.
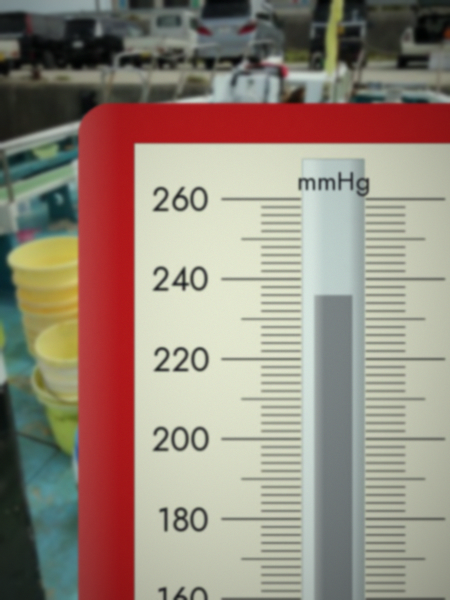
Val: 236,mmHg
